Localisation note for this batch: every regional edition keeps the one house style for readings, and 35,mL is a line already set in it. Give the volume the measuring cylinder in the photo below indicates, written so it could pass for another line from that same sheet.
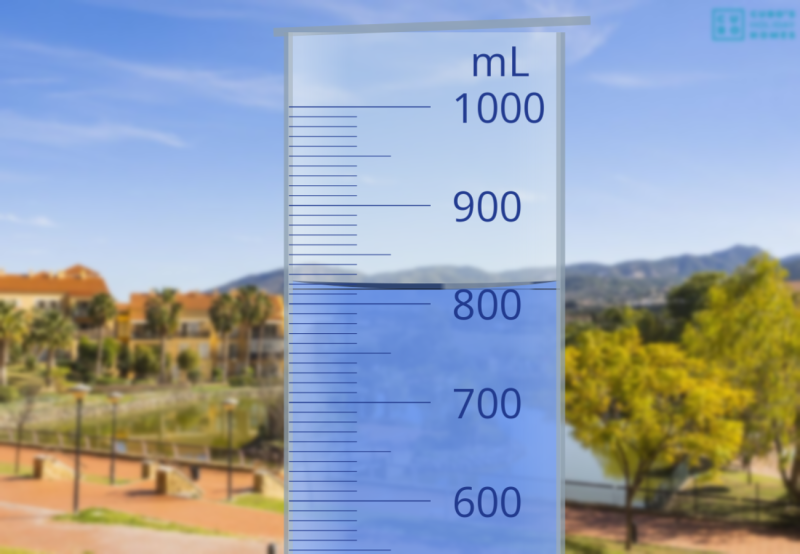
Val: 815,mL
